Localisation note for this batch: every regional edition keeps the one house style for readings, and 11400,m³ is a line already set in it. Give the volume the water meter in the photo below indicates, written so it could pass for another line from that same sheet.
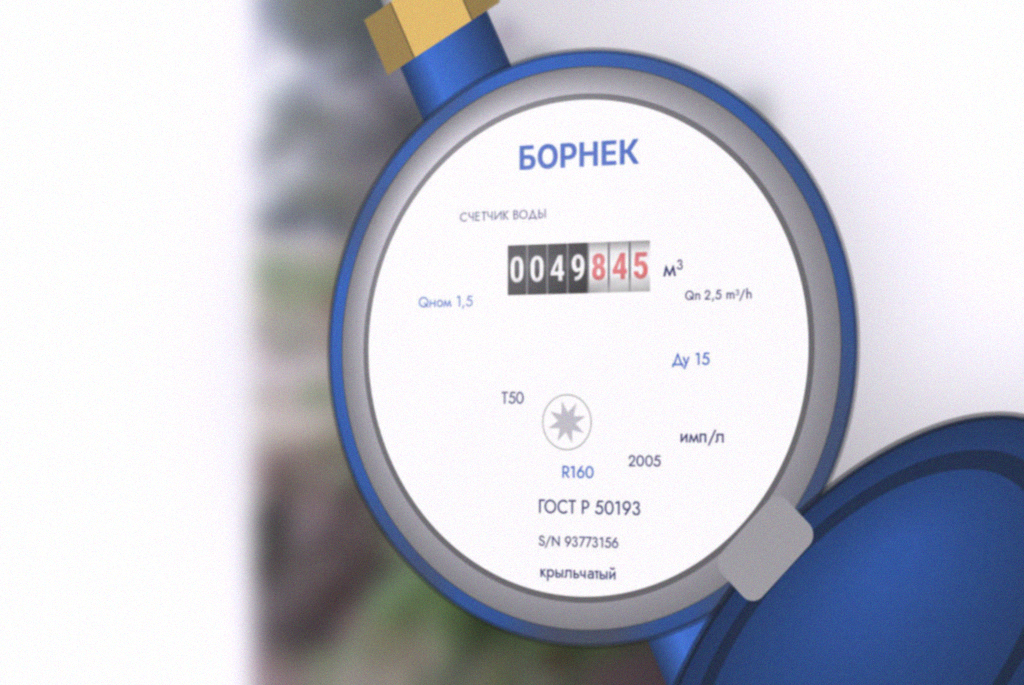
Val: 49.845,m³
